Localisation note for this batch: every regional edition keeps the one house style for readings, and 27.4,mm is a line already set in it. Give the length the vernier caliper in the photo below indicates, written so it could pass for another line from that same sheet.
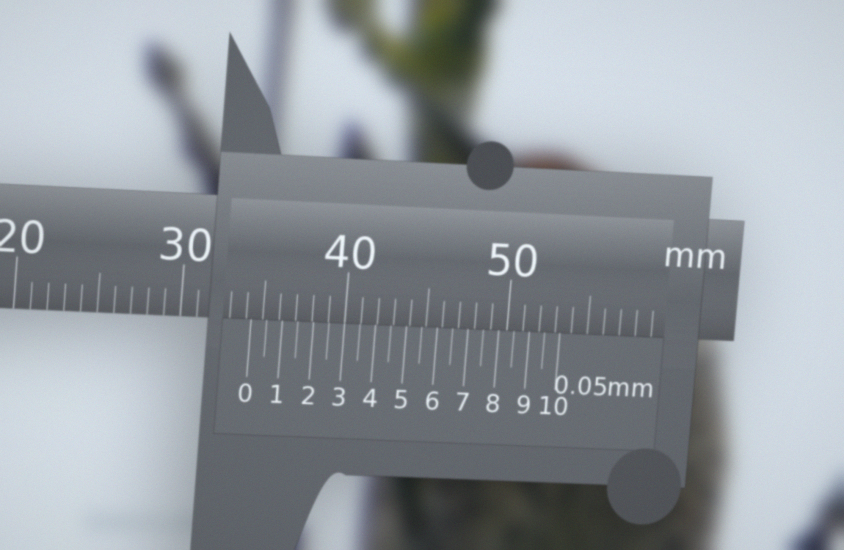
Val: 34.3,mm
